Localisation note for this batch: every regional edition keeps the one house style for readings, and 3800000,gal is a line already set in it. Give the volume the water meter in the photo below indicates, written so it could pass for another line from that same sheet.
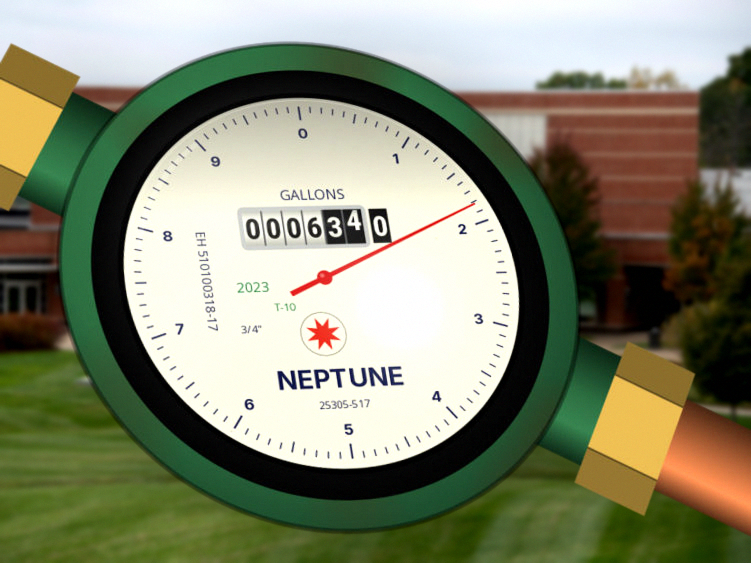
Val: 6341.8,gal
